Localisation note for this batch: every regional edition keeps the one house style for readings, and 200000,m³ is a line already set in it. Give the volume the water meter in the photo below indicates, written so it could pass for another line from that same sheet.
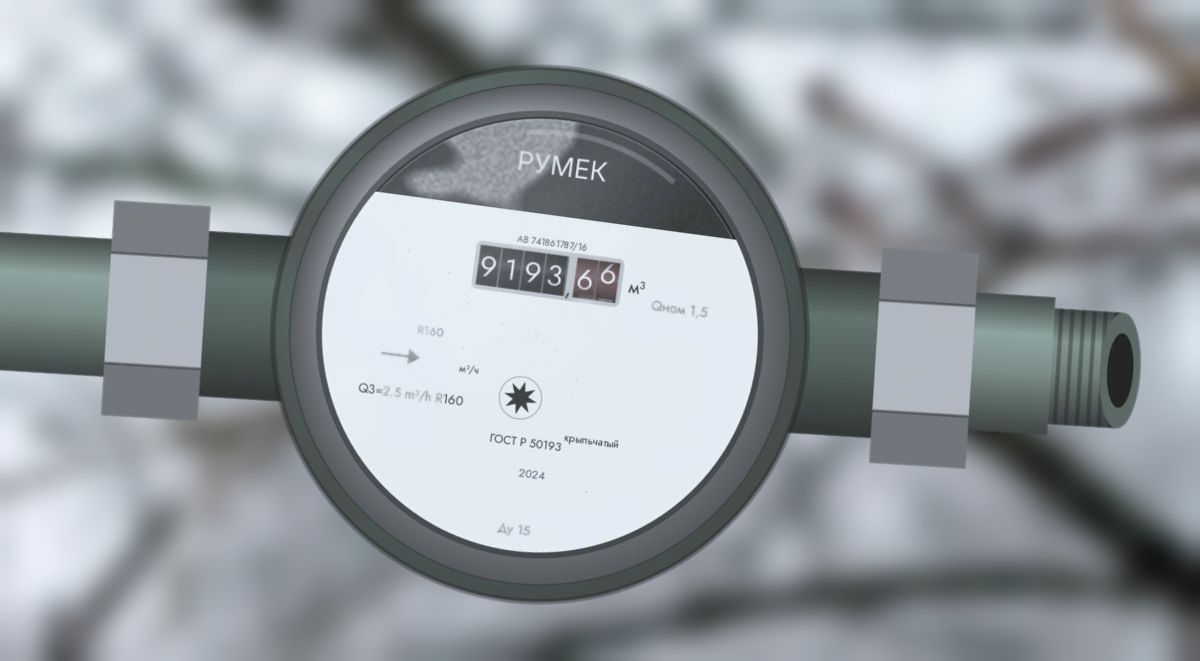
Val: 9193.66,m³
